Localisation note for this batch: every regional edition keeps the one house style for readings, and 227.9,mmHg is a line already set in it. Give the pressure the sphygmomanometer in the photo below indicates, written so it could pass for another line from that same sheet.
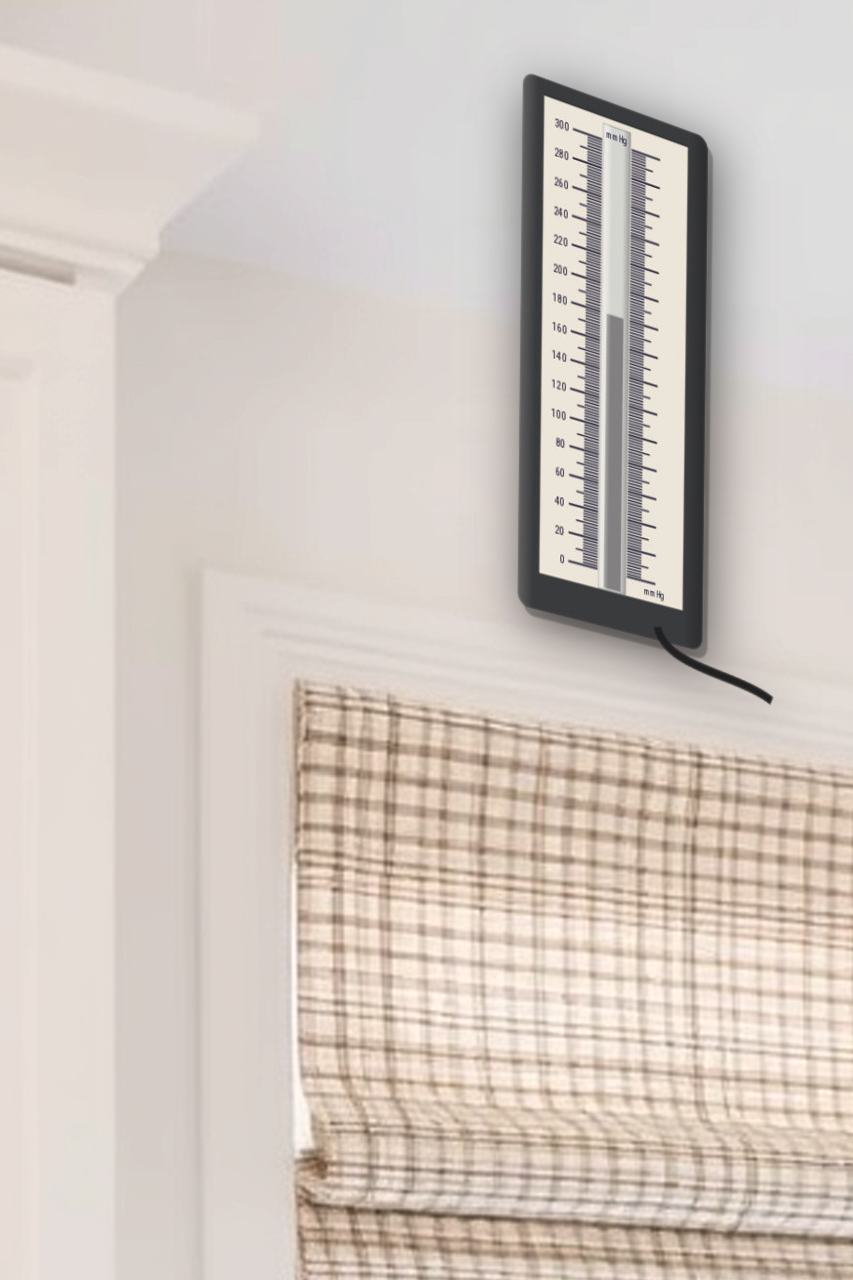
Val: 180,mmHg
